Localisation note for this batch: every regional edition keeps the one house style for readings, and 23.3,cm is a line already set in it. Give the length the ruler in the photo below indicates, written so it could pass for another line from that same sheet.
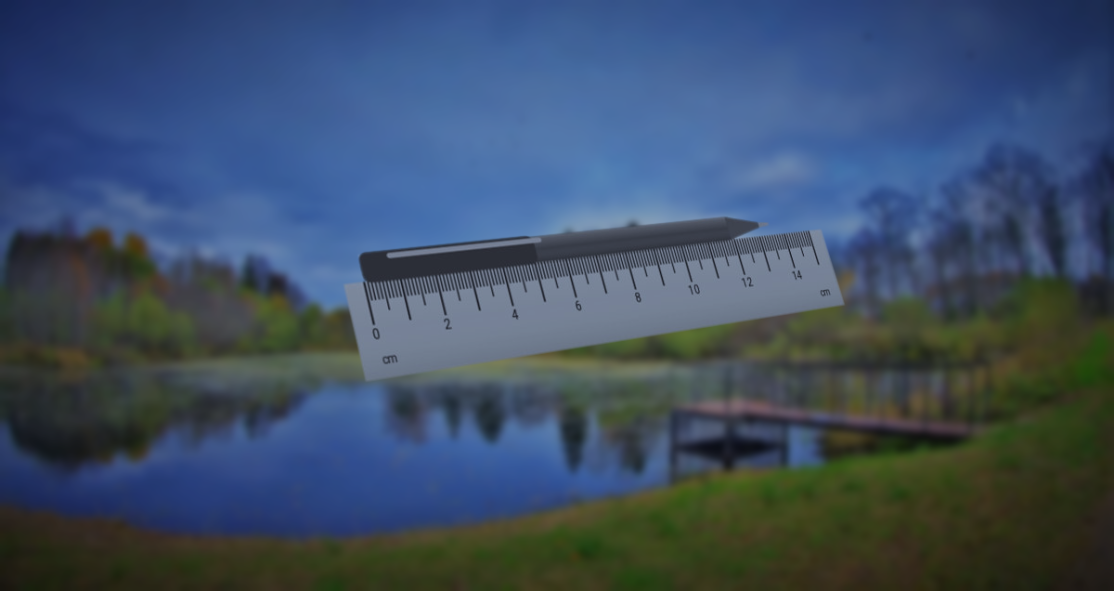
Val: 13.5,cm
